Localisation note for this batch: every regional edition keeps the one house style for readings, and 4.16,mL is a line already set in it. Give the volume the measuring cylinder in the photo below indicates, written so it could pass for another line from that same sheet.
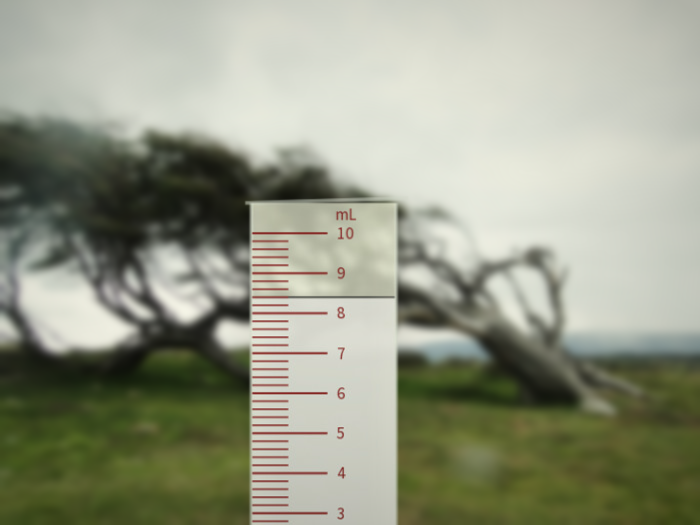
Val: 8.4,mL
